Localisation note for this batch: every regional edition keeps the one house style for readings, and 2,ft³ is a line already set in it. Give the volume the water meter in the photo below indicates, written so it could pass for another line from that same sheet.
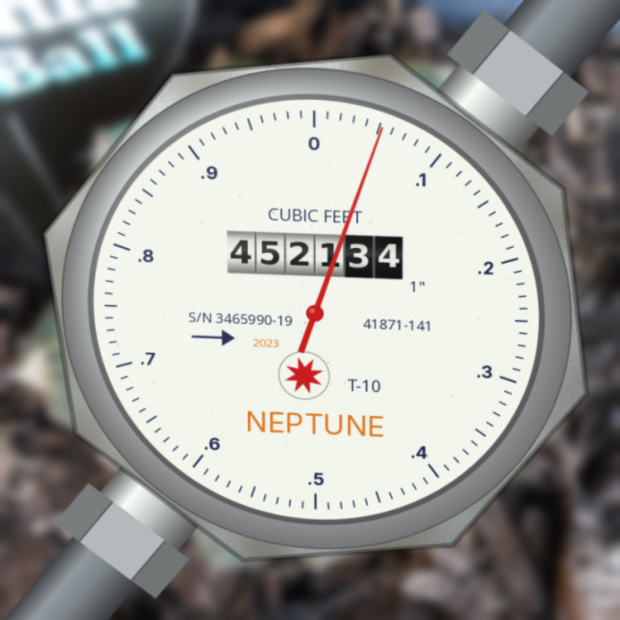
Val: 452134.05,ft³
